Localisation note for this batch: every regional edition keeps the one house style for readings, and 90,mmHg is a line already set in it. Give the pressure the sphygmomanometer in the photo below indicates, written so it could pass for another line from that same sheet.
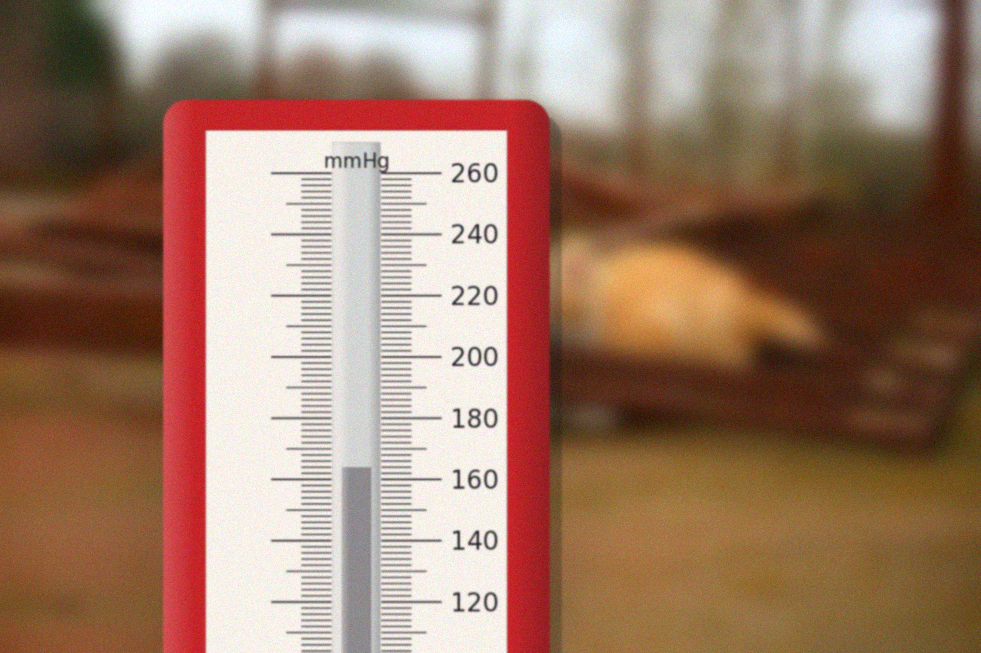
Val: 164,mmHg
